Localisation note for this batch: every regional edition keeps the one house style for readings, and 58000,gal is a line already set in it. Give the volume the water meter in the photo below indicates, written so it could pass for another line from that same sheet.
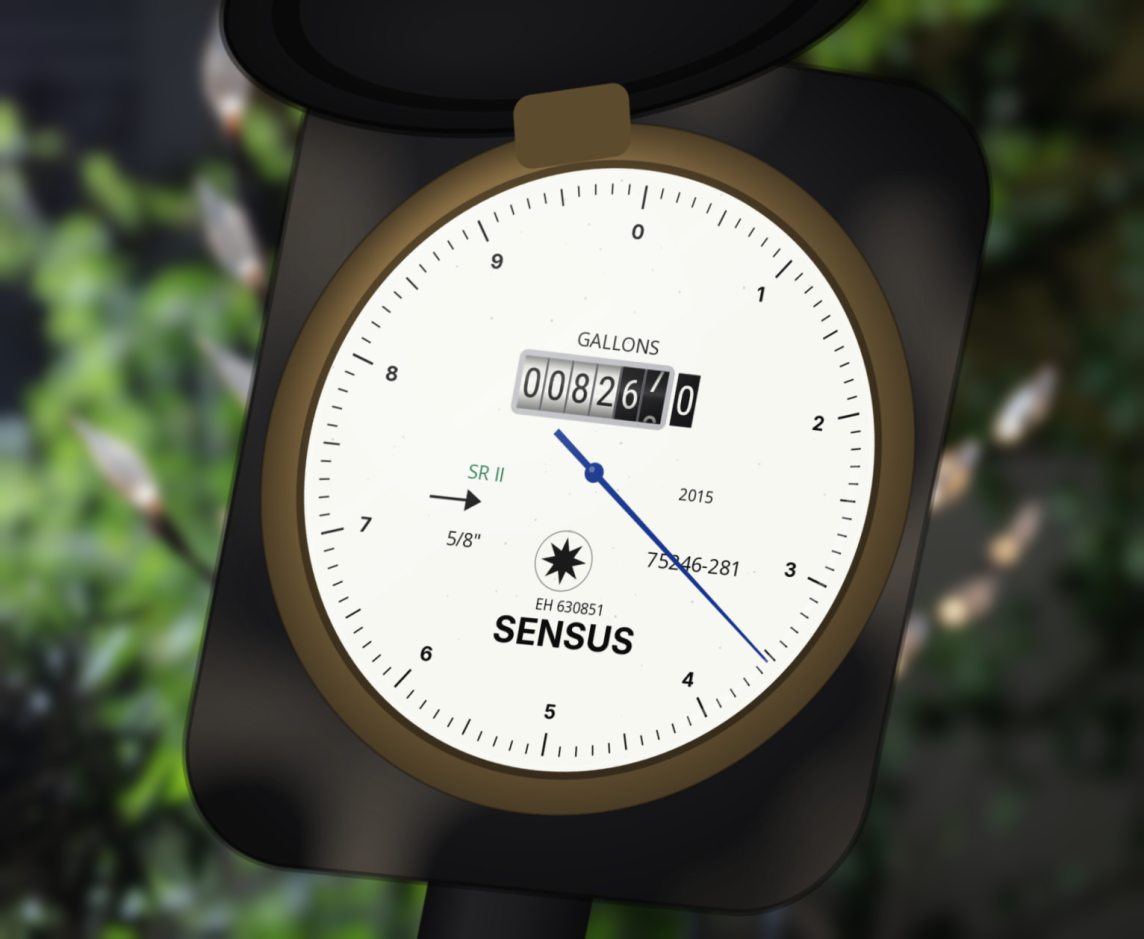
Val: 82673.5,gal
